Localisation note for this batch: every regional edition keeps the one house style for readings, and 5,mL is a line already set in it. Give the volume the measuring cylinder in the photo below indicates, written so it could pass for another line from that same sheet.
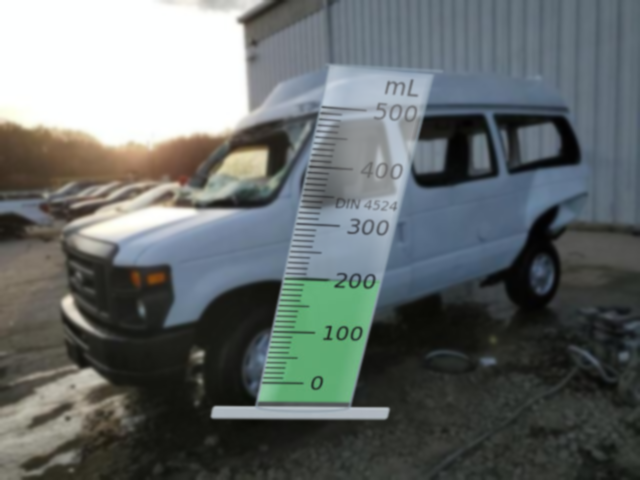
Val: 200,mL
